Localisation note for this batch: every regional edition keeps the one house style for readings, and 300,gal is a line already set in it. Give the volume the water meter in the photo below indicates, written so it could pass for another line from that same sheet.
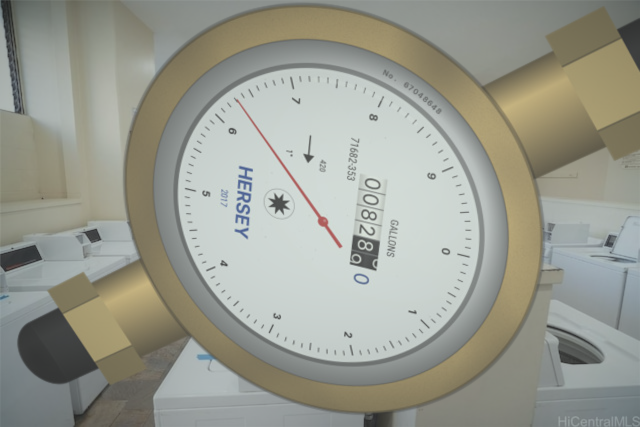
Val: 82886.3,gal
